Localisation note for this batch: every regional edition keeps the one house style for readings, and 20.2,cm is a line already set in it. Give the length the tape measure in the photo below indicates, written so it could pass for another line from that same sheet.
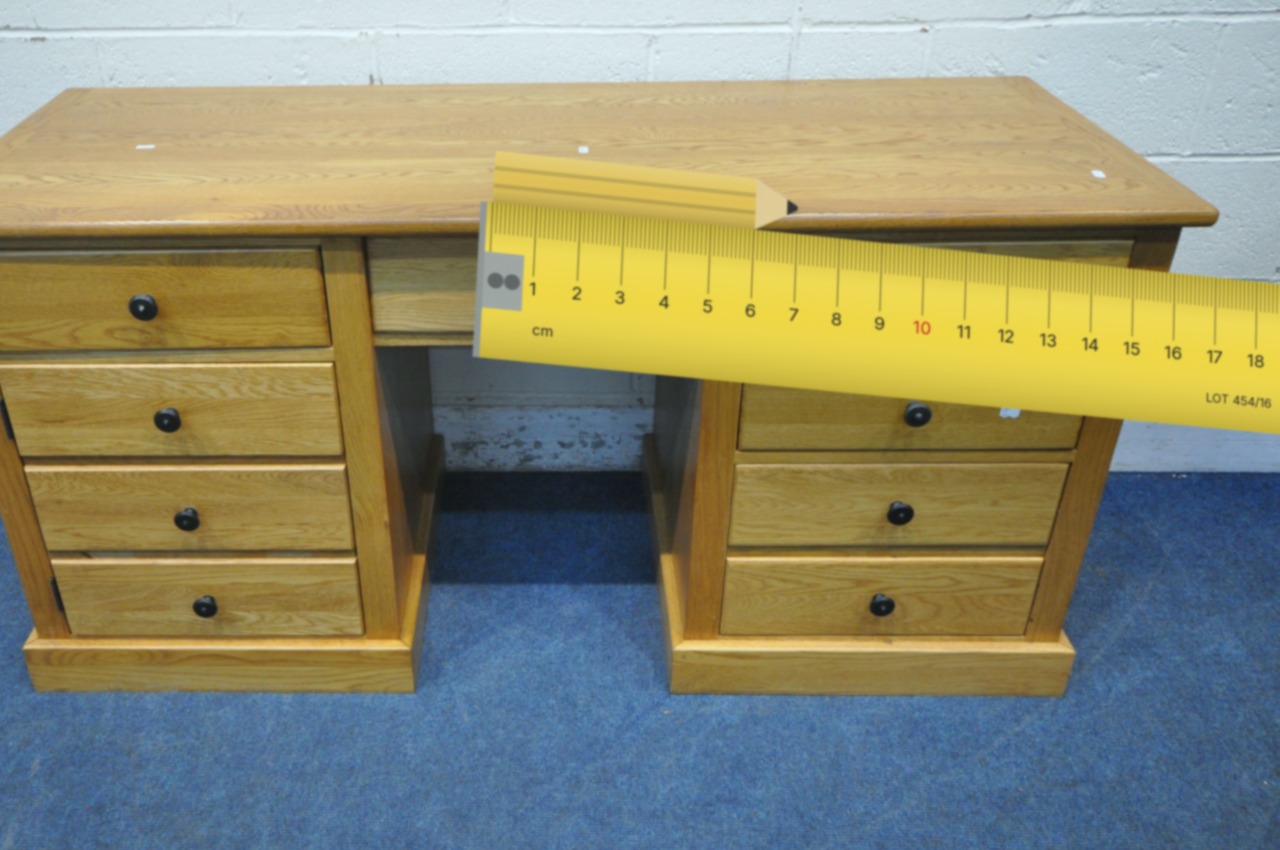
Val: 7,cm
